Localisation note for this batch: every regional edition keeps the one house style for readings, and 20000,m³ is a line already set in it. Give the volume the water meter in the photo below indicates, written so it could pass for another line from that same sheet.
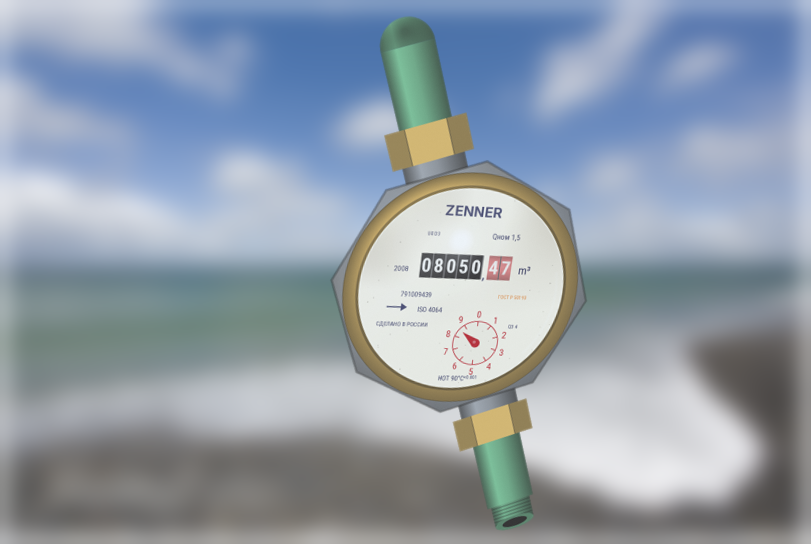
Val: 8050.478,m³
